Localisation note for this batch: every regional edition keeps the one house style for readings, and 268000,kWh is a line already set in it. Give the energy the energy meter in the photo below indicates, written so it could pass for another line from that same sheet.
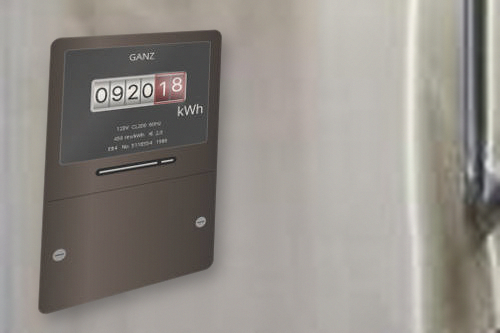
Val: 920.18,kWh
